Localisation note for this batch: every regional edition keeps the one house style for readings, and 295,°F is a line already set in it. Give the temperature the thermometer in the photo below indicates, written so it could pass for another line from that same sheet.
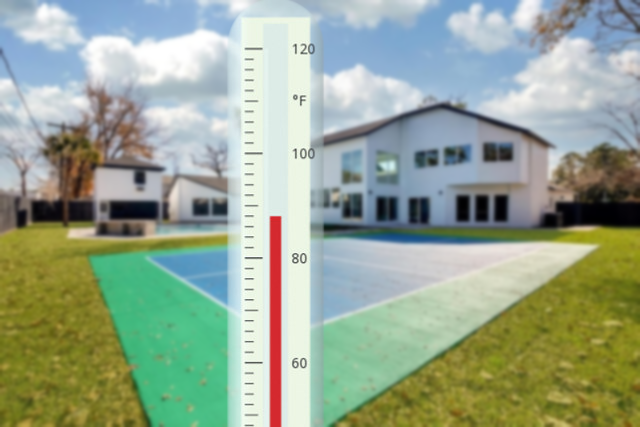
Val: 88,°F
